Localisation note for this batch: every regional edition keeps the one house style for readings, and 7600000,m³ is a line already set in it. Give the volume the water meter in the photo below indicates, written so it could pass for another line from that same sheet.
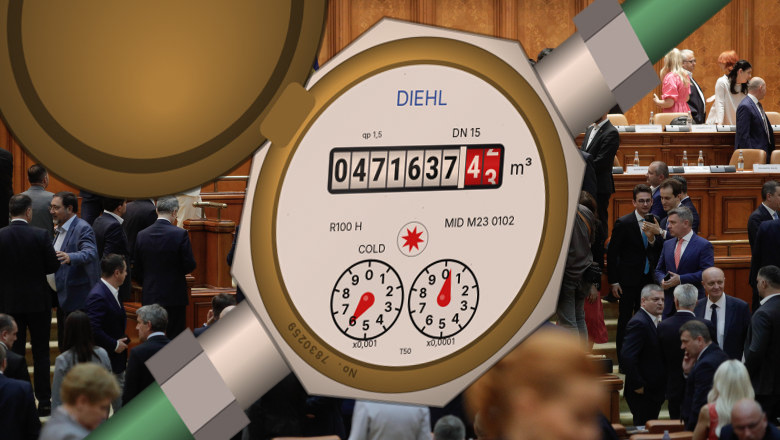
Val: 471637.4260,m³
